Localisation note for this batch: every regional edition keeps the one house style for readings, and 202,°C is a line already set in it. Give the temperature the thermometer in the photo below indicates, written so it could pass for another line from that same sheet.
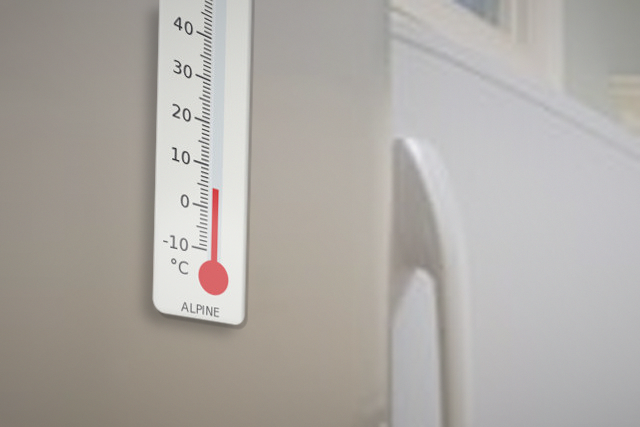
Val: 5,°C
